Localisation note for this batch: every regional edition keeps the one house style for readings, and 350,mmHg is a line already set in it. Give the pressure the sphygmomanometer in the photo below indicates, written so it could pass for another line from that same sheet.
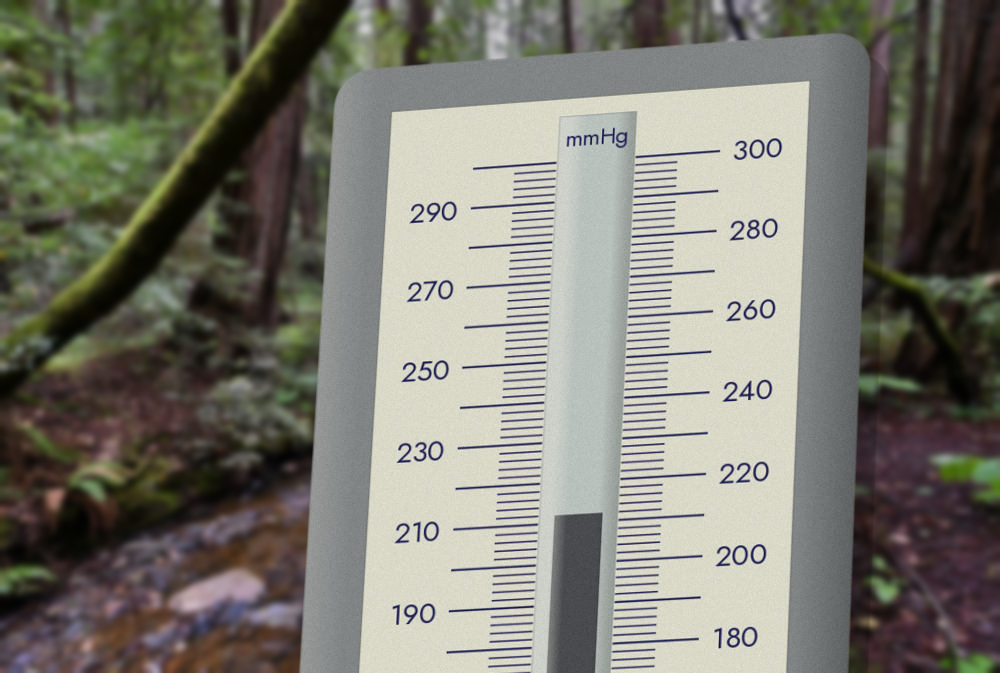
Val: 212,mmHg
